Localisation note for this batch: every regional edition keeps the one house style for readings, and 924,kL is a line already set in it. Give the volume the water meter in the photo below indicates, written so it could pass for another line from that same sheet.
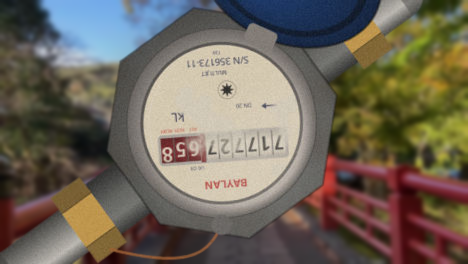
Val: 717727.658,kL
